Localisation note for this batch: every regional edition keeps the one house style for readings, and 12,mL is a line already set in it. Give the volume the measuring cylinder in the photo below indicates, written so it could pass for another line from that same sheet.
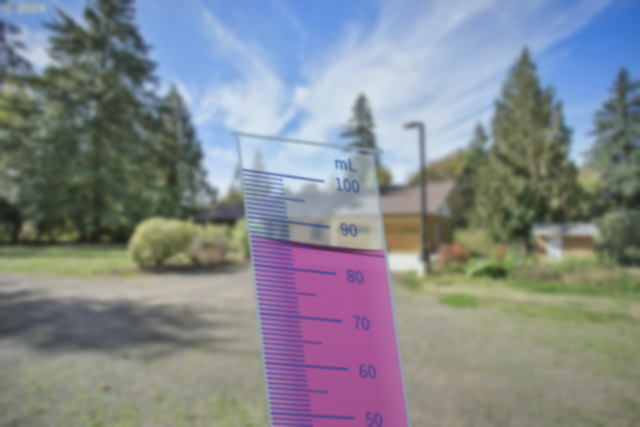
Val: 85,mL
